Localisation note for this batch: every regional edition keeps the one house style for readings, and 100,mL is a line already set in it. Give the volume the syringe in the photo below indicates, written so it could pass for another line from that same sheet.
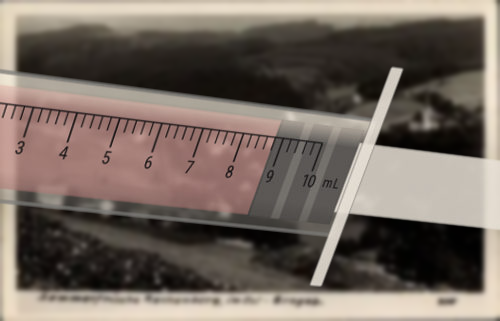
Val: 8.8,mL
